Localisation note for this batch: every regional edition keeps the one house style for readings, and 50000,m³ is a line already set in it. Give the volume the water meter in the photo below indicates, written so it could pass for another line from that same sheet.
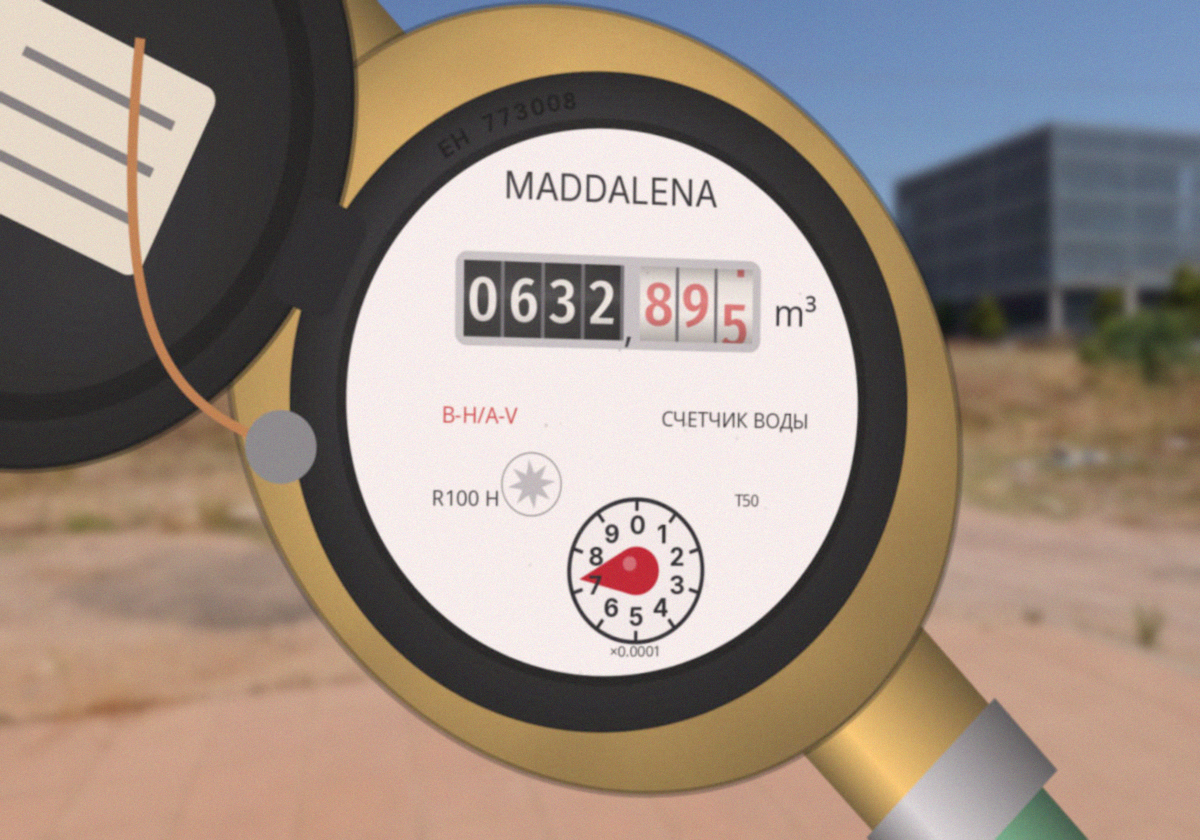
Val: 632.8947,m³
